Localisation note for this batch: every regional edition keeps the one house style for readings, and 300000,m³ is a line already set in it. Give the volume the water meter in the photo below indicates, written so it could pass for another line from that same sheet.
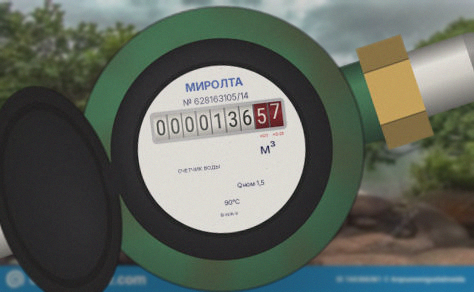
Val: 136.57,m³
